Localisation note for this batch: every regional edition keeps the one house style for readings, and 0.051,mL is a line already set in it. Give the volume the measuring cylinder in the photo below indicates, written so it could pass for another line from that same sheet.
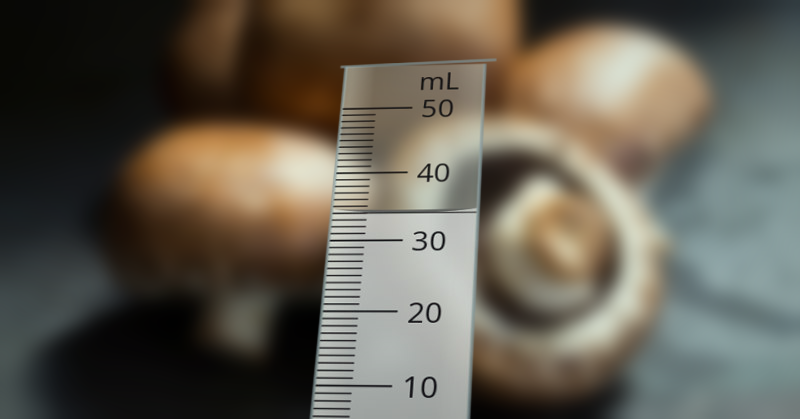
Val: 34,mL
